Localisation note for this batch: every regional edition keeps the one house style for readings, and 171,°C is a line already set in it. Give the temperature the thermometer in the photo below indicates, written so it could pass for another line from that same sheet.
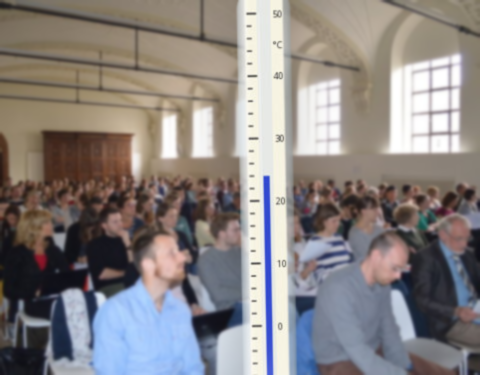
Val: 24,°C
